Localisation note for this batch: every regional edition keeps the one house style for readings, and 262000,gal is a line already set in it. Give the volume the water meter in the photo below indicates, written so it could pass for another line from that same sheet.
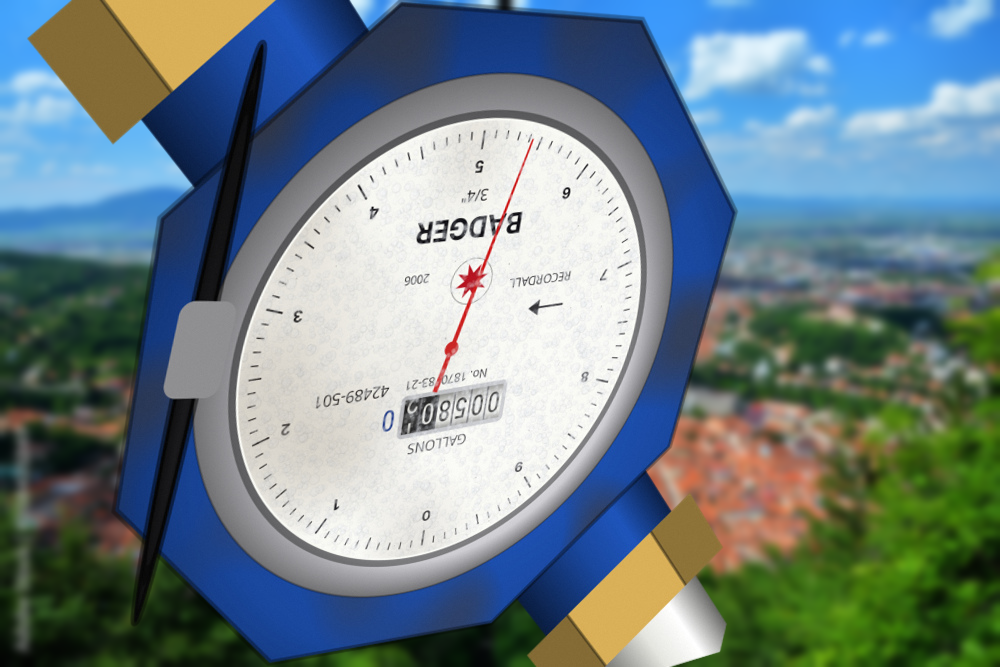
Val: 58015.4,gal
